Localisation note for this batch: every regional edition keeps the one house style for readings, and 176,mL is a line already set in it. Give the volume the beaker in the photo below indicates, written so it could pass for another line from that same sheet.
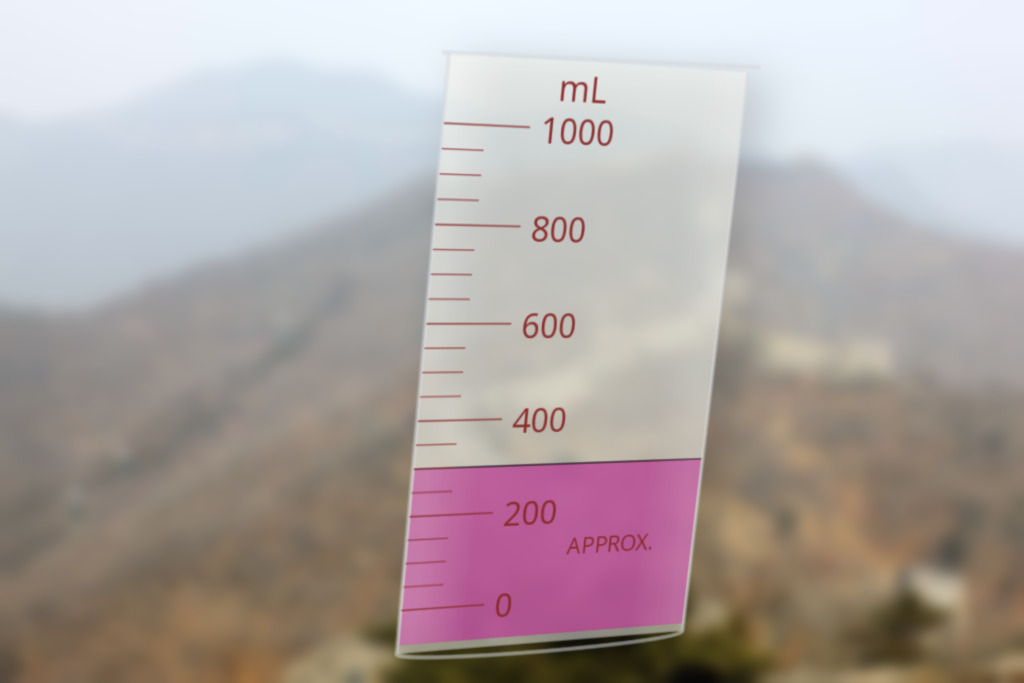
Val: 300,mL
